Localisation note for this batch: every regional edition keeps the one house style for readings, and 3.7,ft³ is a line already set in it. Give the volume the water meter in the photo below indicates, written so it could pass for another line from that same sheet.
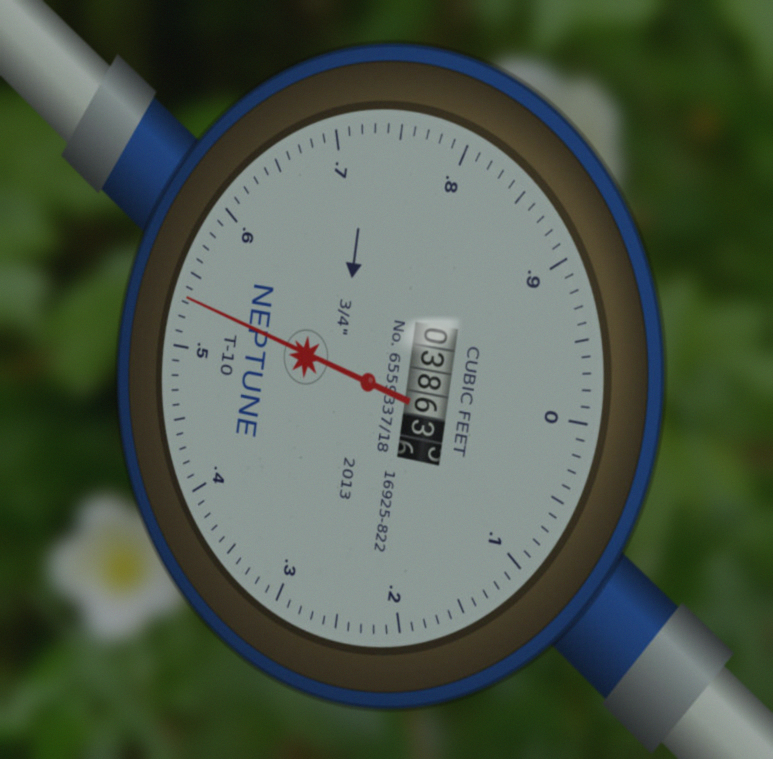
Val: 38635.53,ft³
